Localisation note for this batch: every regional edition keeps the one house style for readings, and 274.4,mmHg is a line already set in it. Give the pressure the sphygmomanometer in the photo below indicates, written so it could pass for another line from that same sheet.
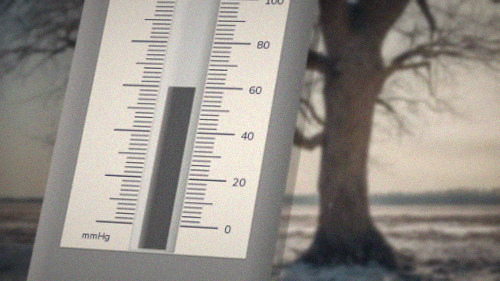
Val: 60,mmHg
